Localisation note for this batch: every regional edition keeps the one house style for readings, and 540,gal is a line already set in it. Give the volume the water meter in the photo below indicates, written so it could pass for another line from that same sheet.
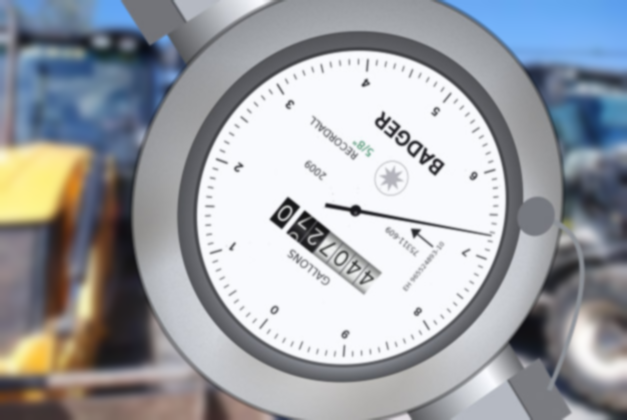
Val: 4407266.7,gal
